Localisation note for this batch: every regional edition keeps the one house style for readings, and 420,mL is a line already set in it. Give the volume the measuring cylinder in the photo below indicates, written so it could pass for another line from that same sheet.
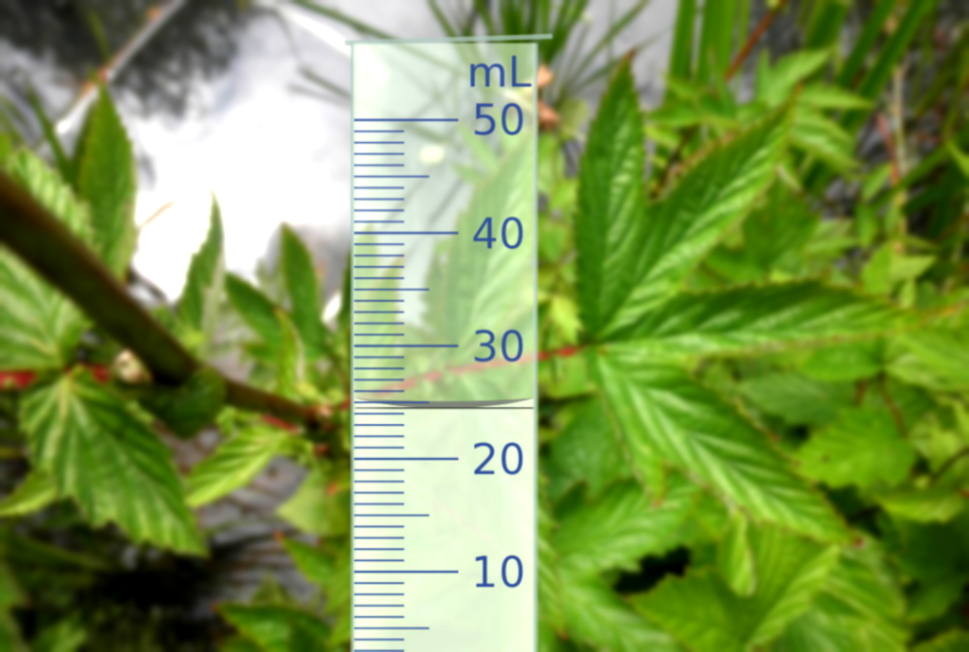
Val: 24.5,mL
